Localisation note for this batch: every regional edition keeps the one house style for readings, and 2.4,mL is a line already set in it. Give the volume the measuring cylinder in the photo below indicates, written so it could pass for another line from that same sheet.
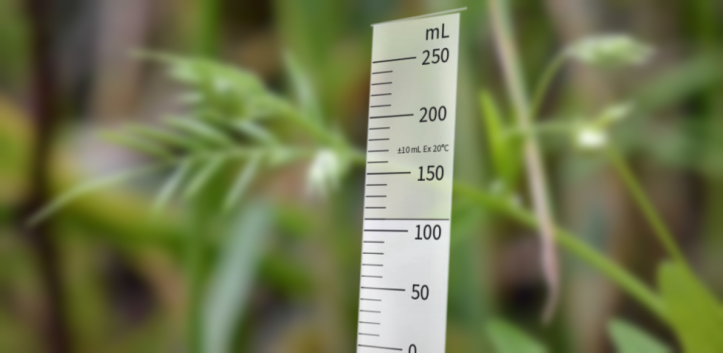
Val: 110,mL
